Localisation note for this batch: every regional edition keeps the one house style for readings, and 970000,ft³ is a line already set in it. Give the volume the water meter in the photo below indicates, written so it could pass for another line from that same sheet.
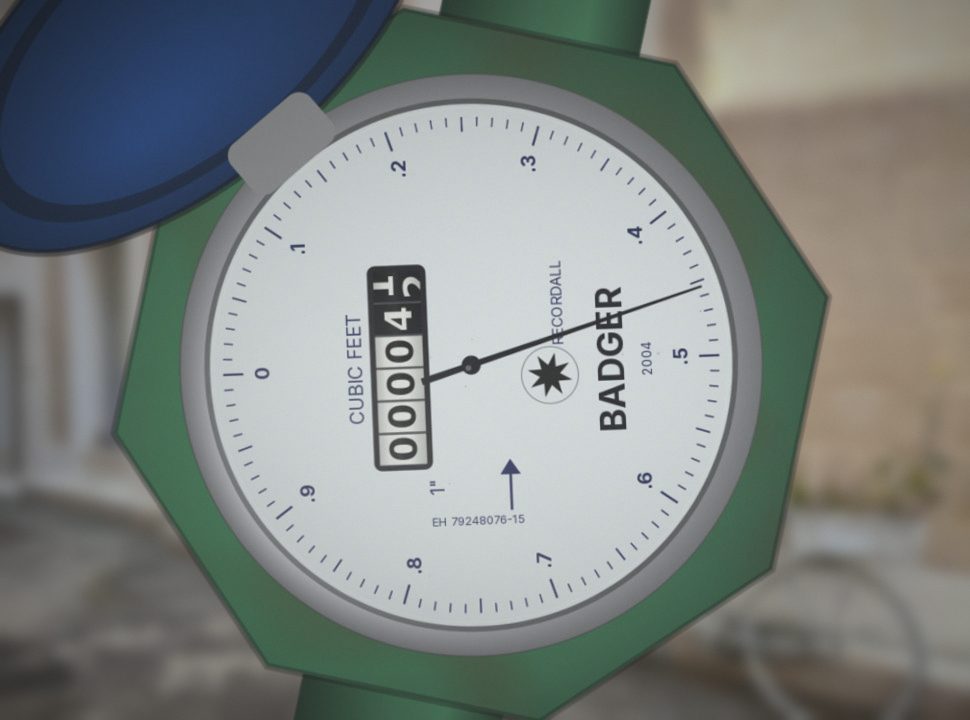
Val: 41.45,ft³
